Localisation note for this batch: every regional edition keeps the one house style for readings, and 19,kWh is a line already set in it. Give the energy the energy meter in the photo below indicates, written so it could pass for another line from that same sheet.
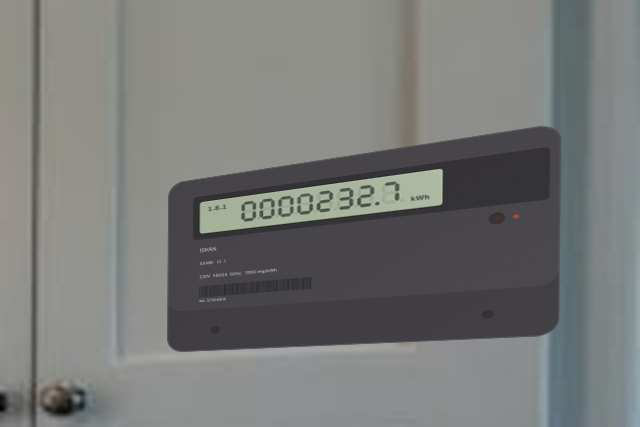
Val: 232.7,kWh
